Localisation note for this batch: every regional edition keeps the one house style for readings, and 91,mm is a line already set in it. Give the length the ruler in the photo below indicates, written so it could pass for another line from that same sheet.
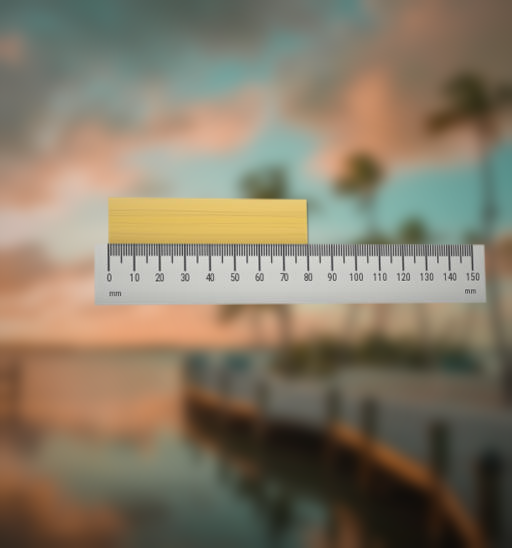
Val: 80,mm
